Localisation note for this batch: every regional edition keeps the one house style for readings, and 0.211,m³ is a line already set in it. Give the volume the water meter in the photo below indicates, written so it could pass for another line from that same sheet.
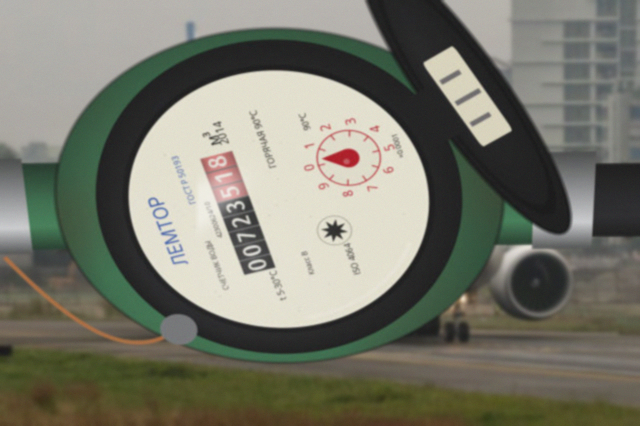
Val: 723.5180,m³
